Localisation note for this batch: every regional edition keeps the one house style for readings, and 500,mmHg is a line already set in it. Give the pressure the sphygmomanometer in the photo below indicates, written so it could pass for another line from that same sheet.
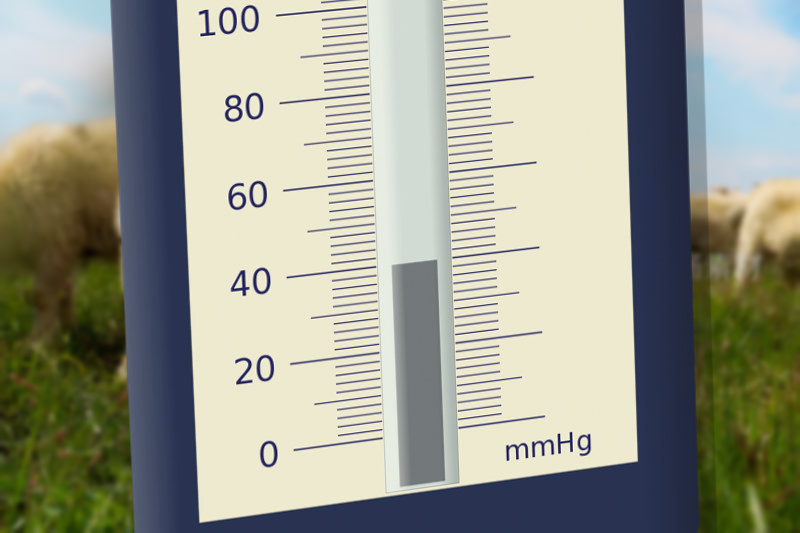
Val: 40,mmHg
